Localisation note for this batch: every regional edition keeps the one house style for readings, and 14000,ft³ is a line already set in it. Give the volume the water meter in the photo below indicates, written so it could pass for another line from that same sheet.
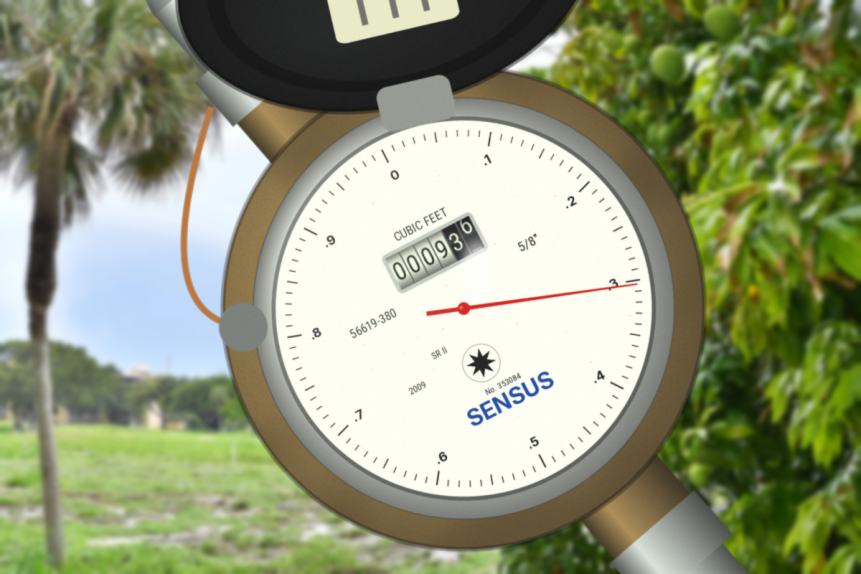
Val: 936.30,ft³
